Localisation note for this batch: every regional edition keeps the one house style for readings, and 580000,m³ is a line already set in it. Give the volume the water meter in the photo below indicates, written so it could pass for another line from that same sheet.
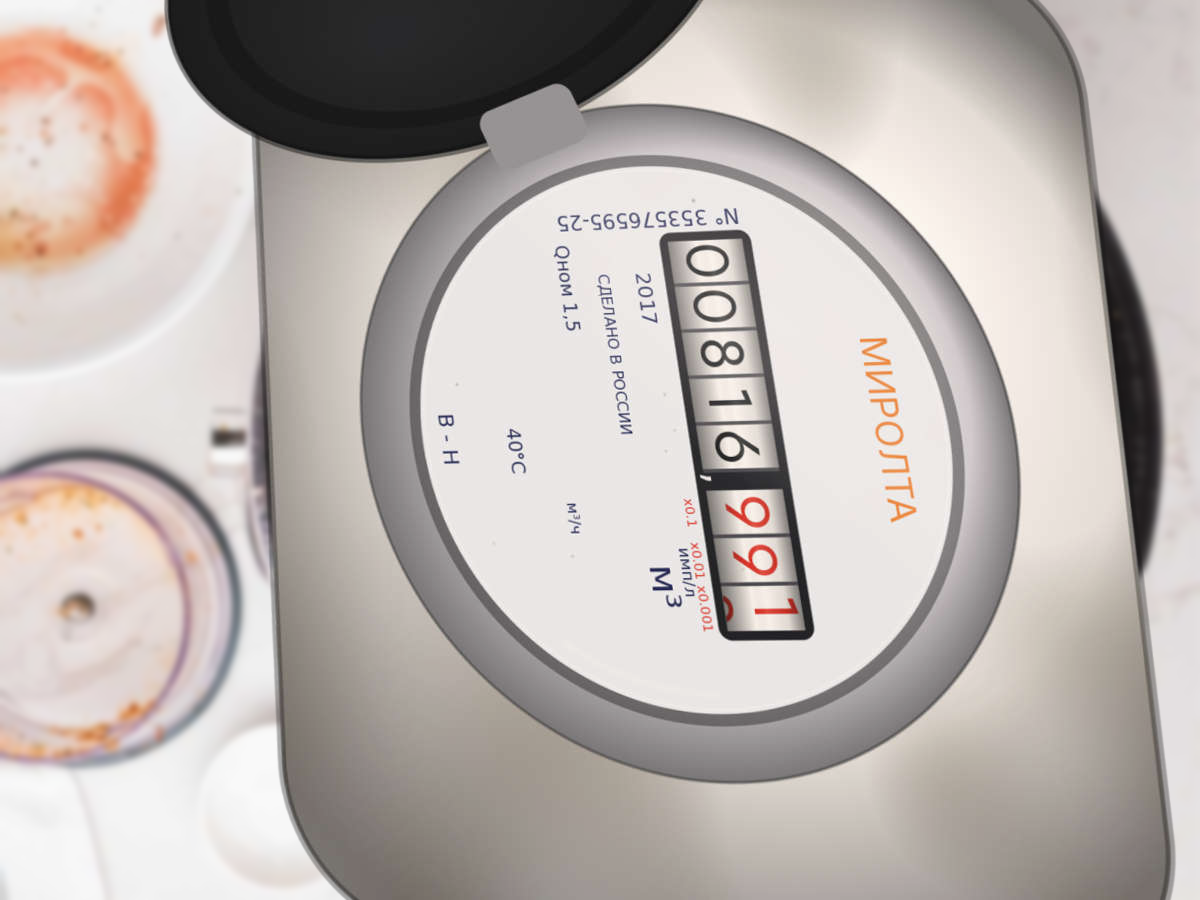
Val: 816.991,m³
